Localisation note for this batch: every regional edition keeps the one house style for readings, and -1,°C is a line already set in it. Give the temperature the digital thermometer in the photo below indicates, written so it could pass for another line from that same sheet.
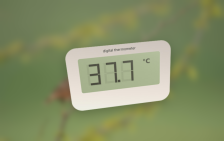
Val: 37.7,°C
